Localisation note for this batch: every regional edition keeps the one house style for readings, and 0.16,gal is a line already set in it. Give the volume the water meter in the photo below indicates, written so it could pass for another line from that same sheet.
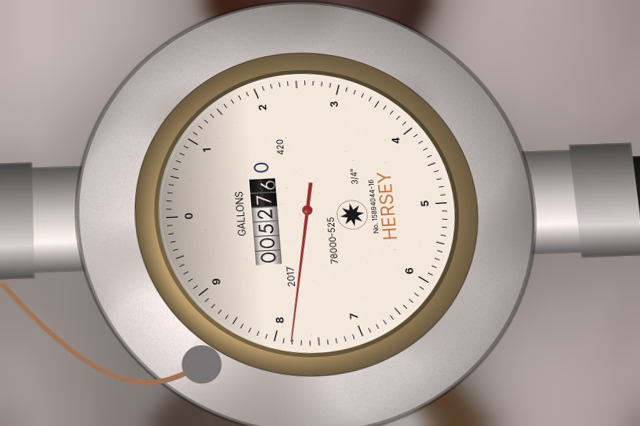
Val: 52757.8,gal
